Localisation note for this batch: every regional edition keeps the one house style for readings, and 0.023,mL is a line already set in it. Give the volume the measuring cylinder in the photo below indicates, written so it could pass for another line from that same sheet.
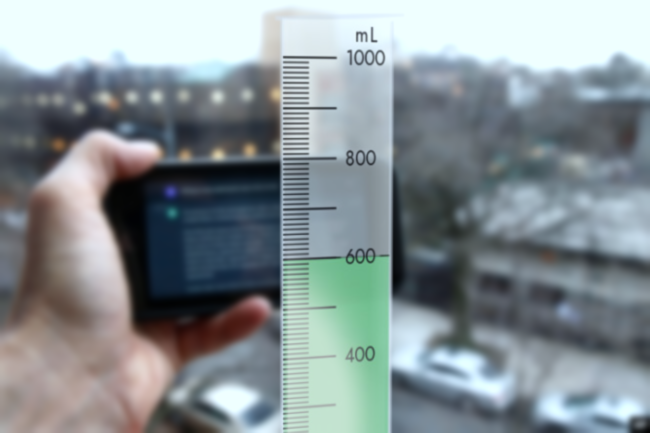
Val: 600,mL
